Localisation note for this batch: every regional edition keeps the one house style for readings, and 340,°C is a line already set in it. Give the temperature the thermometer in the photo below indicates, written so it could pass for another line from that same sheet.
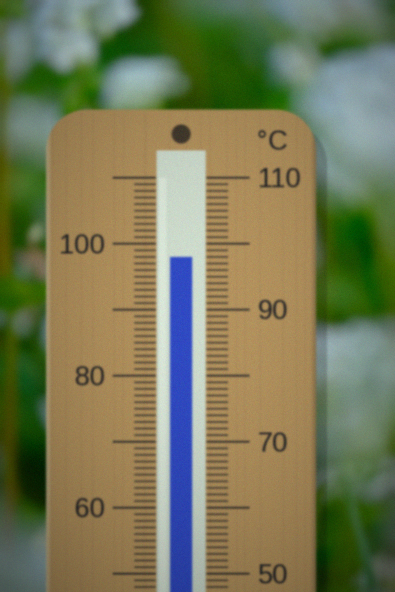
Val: 98,°C
